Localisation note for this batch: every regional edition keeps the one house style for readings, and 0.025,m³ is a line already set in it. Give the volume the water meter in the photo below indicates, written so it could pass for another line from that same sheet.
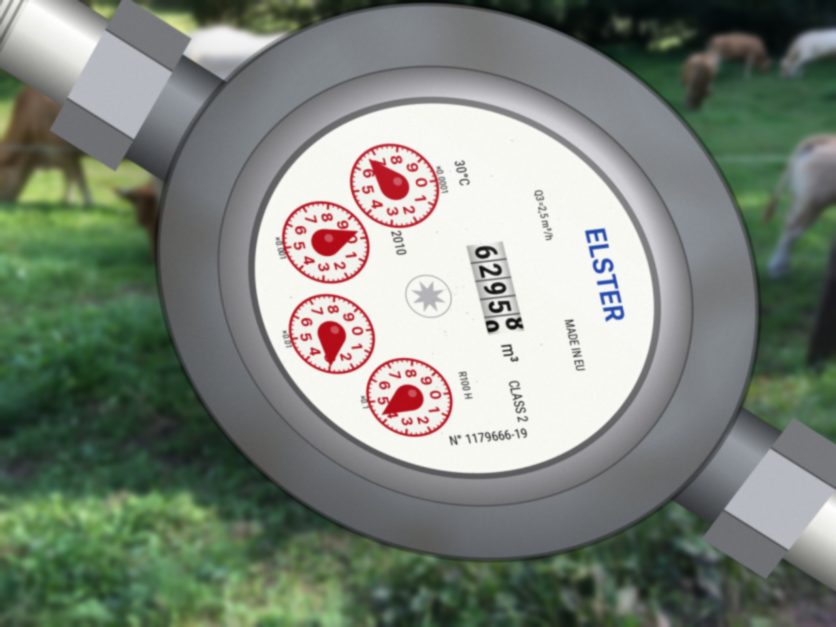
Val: 62958.4296,m³
